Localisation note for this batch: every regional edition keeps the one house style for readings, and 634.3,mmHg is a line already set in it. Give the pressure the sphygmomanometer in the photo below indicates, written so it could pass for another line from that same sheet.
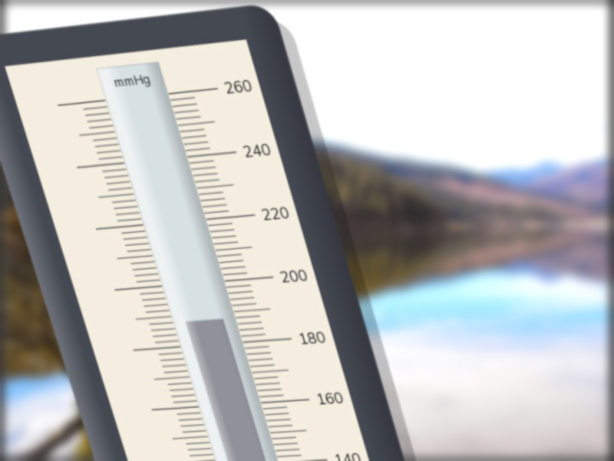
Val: 188,mmHg
